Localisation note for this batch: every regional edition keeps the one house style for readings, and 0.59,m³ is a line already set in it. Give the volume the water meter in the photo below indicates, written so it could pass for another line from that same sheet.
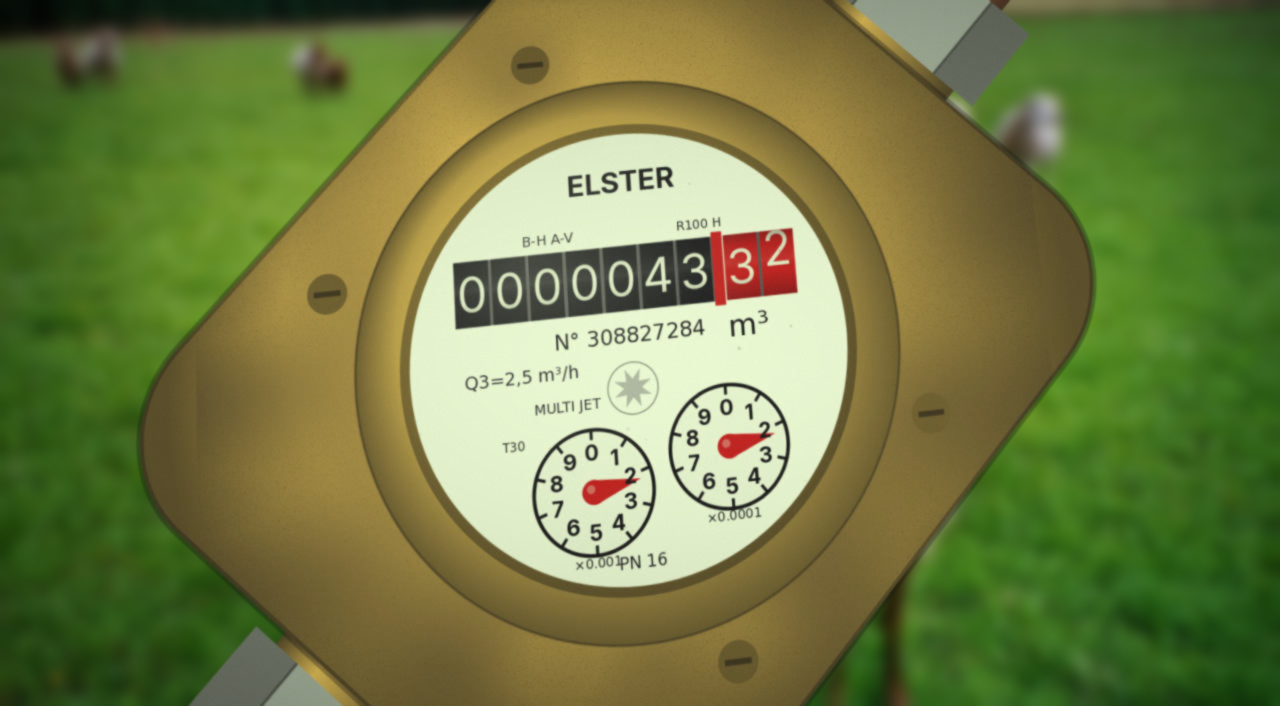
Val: 43.3222,m³
